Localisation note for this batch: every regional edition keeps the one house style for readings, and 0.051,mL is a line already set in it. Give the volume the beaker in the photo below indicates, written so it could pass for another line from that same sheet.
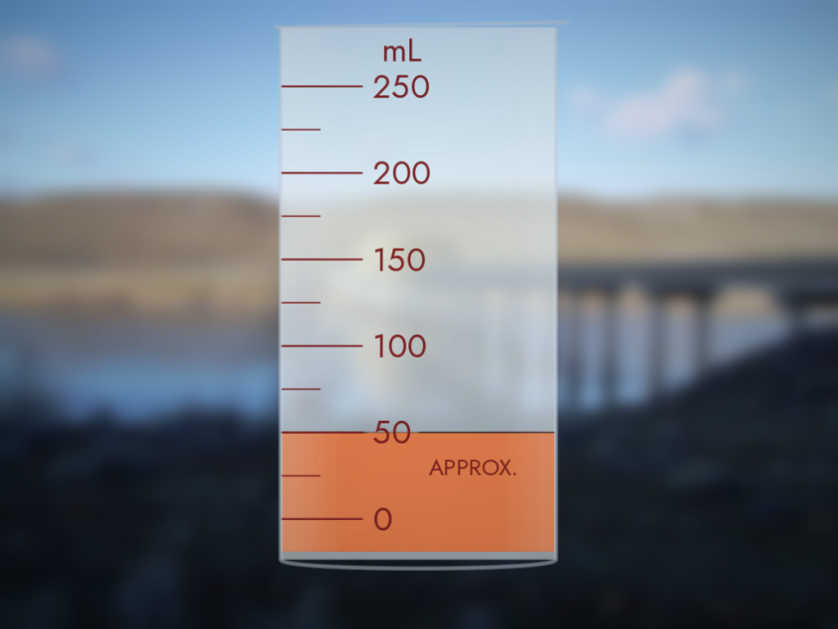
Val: 50,mL
